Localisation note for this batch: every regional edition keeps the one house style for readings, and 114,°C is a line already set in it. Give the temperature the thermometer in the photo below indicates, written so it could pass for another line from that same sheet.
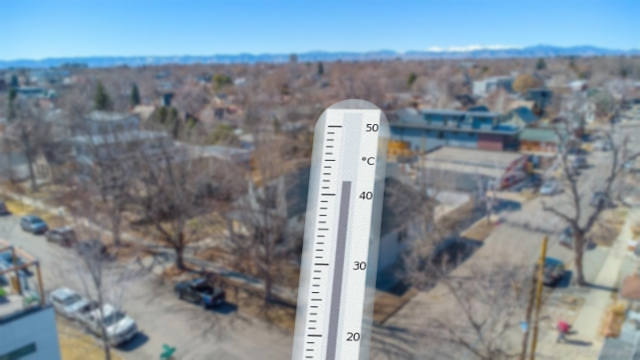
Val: 42,°C
